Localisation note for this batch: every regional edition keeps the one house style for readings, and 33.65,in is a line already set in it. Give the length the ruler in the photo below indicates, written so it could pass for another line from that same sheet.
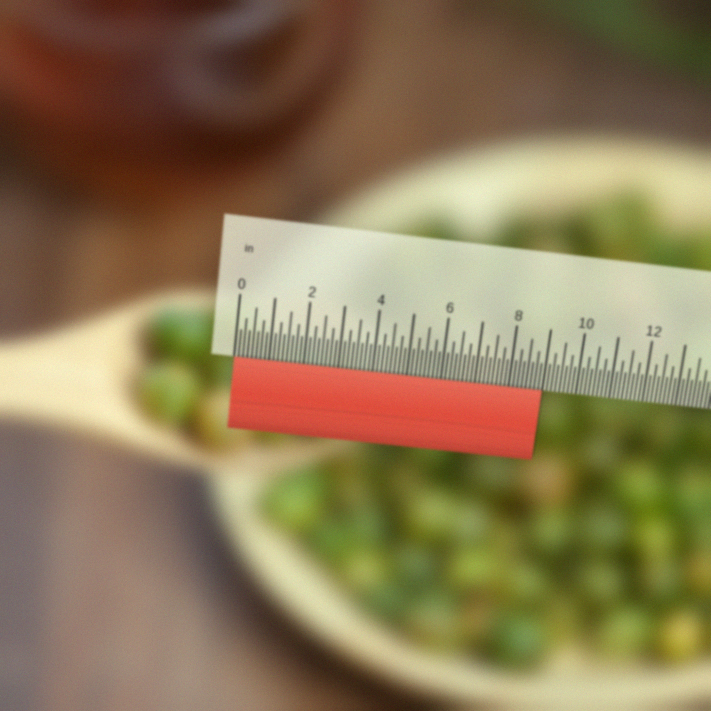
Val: 9,in
